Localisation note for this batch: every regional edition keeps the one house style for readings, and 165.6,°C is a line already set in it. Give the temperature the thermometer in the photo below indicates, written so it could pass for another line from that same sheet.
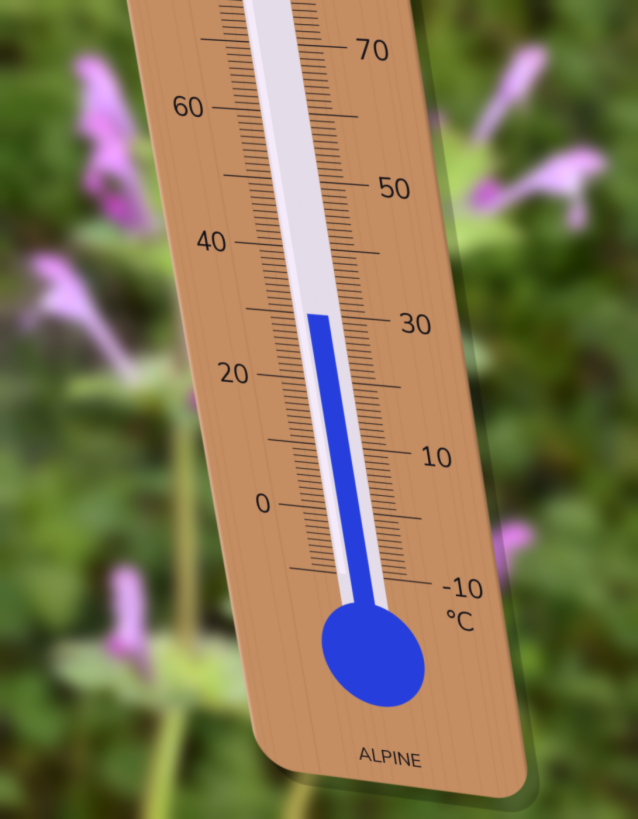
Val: 30,°C
